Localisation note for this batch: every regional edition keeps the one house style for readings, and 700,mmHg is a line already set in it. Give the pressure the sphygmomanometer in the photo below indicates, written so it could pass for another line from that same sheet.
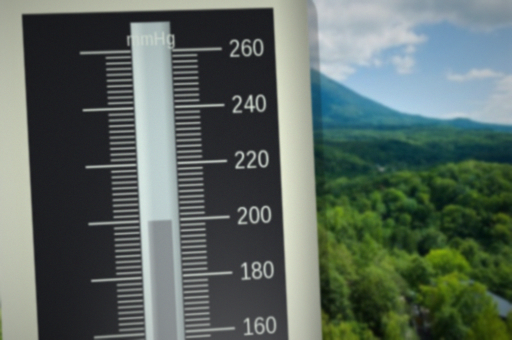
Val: 200,mmHg
